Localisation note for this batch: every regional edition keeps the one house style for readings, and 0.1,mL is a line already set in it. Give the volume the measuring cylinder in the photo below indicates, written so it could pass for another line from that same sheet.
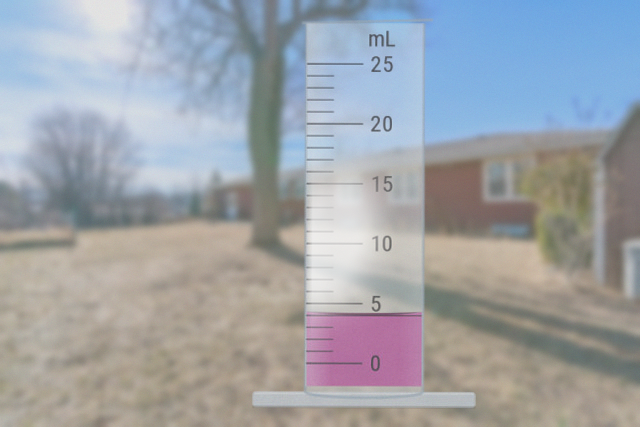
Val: 4,mL
